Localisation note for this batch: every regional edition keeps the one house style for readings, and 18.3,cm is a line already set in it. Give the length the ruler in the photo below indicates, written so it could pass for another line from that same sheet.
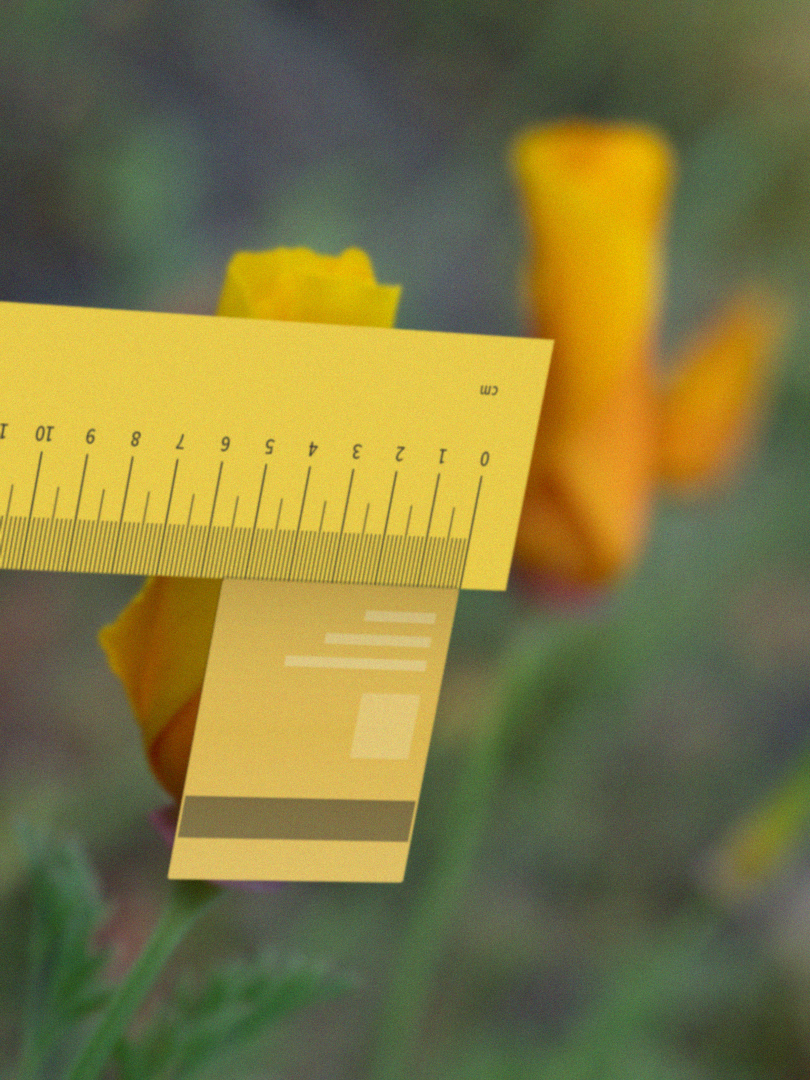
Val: 5.5,cm
